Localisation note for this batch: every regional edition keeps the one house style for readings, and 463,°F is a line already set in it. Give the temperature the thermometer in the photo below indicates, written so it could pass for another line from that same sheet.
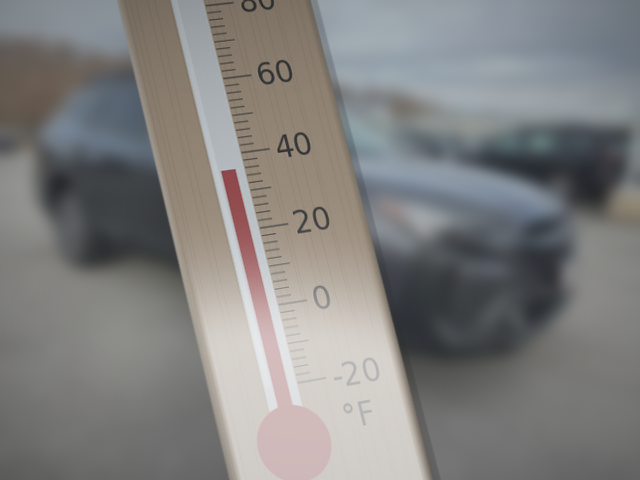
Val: 36,°F
